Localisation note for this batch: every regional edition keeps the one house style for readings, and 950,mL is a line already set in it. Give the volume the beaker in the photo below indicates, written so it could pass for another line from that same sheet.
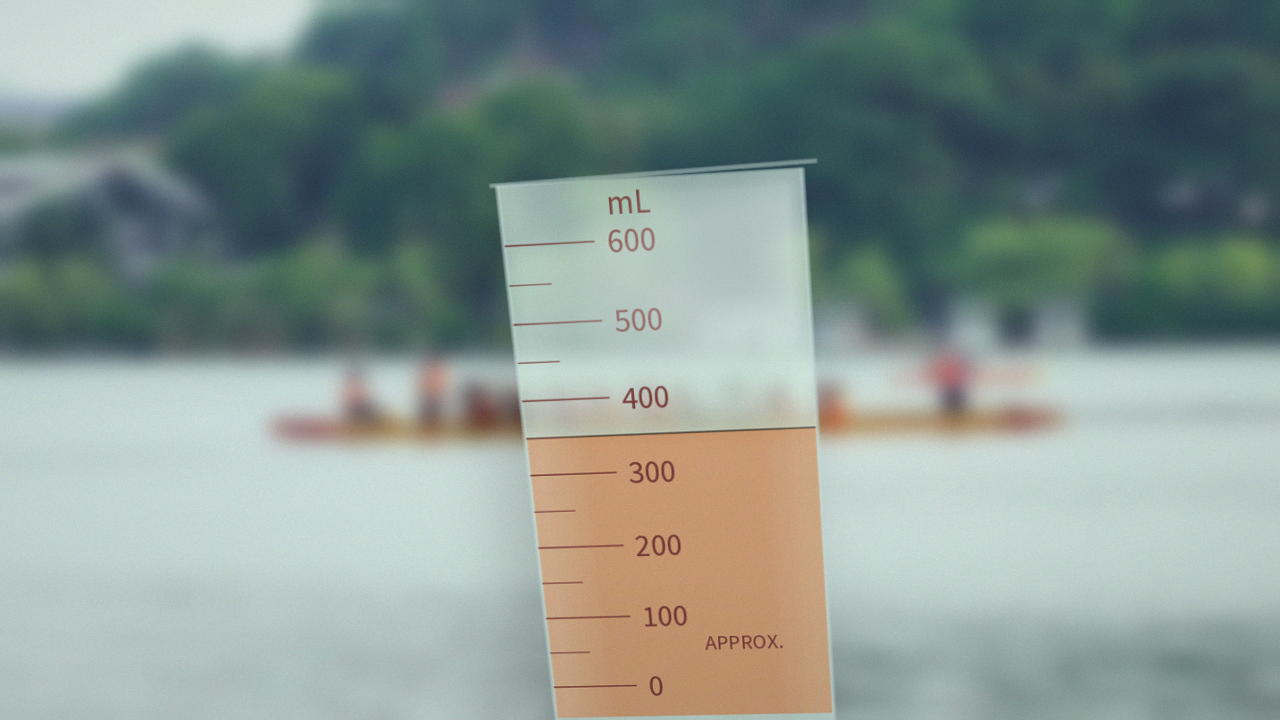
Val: 350,mL
